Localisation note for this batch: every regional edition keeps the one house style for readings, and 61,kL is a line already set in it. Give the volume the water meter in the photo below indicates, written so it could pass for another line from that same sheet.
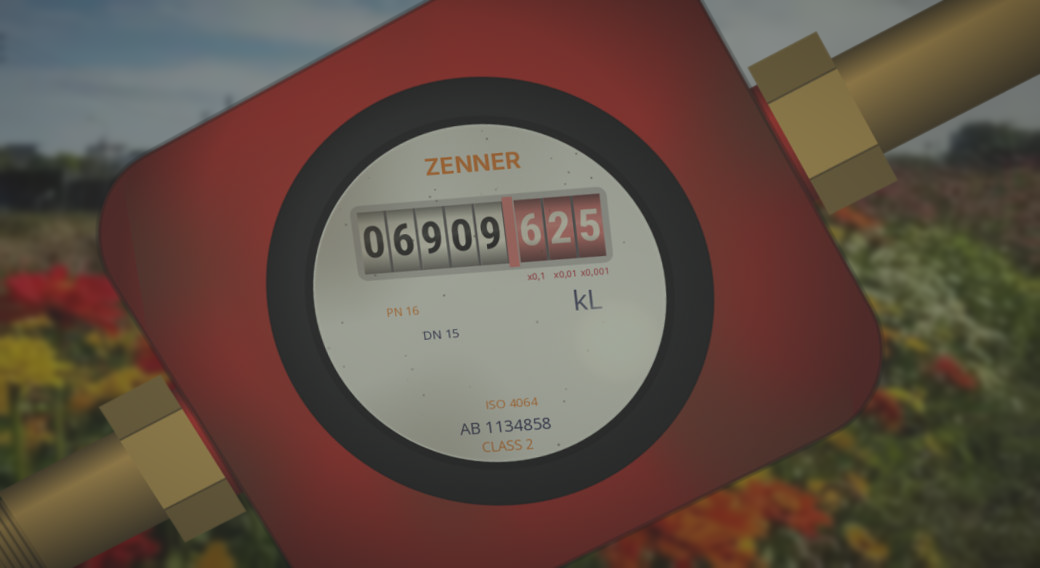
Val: 6909.625,kL
